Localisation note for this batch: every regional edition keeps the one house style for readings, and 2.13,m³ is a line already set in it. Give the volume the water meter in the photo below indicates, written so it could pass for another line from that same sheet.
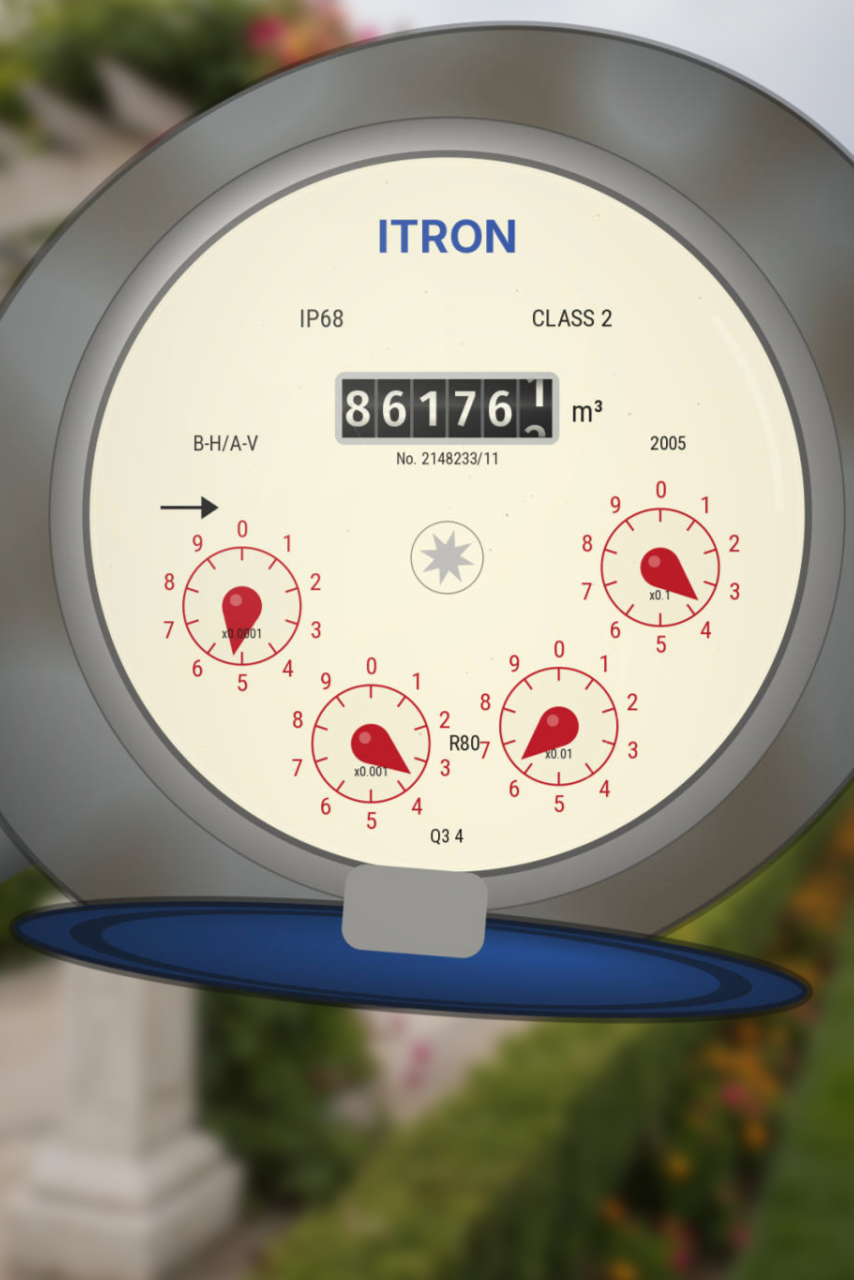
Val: 861761.3635,m³
